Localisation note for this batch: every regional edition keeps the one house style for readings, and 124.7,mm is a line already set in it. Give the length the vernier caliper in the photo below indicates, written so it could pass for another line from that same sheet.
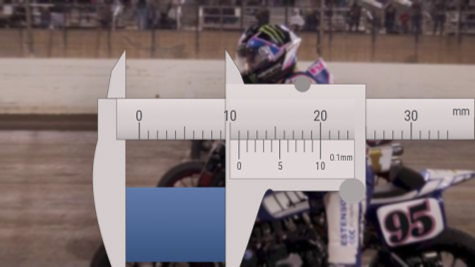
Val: 11.0,mm
